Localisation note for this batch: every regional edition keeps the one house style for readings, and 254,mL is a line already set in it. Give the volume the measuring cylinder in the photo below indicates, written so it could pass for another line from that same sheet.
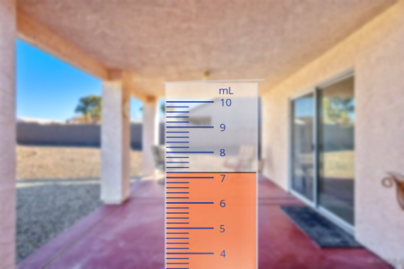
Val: 7.2,mL
